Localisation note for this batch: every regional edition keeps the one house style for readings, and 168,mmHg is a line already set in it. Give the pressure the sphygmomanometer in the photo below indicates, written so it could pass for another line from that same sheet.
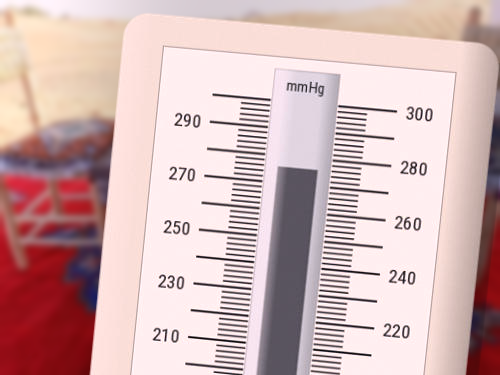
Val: 276,mmHg
